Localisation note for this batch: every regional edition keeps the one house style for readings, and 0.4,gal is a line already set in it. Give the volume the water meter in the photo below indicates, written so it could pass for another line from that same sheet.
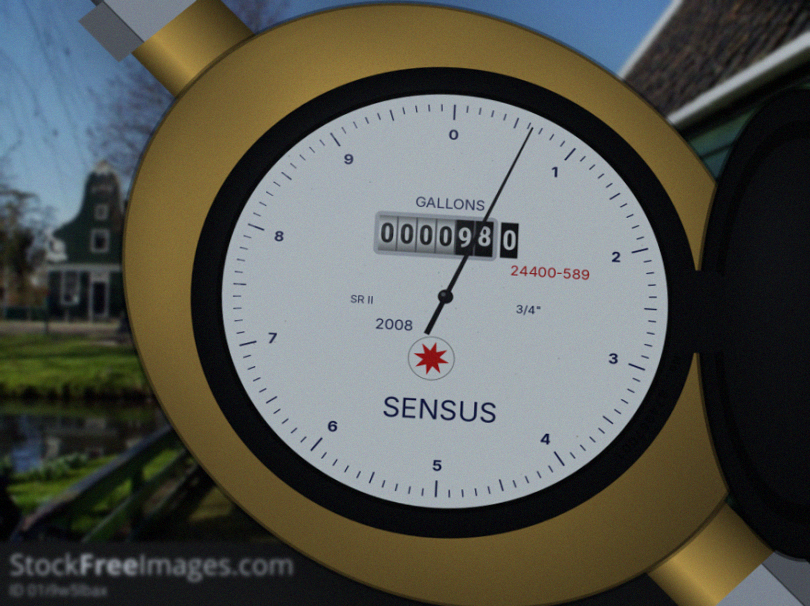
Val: 980.6,gal
